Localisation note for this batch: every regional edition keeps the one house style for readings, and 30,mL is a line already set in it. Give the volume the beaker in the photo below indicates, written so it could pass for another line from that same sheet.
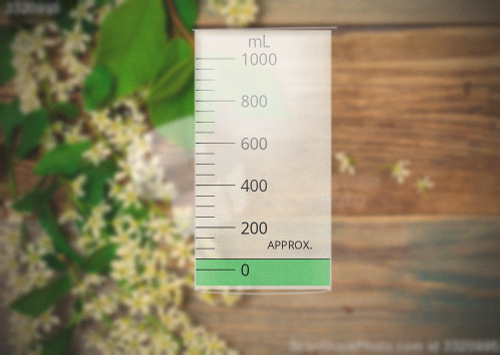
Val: 50,mL
